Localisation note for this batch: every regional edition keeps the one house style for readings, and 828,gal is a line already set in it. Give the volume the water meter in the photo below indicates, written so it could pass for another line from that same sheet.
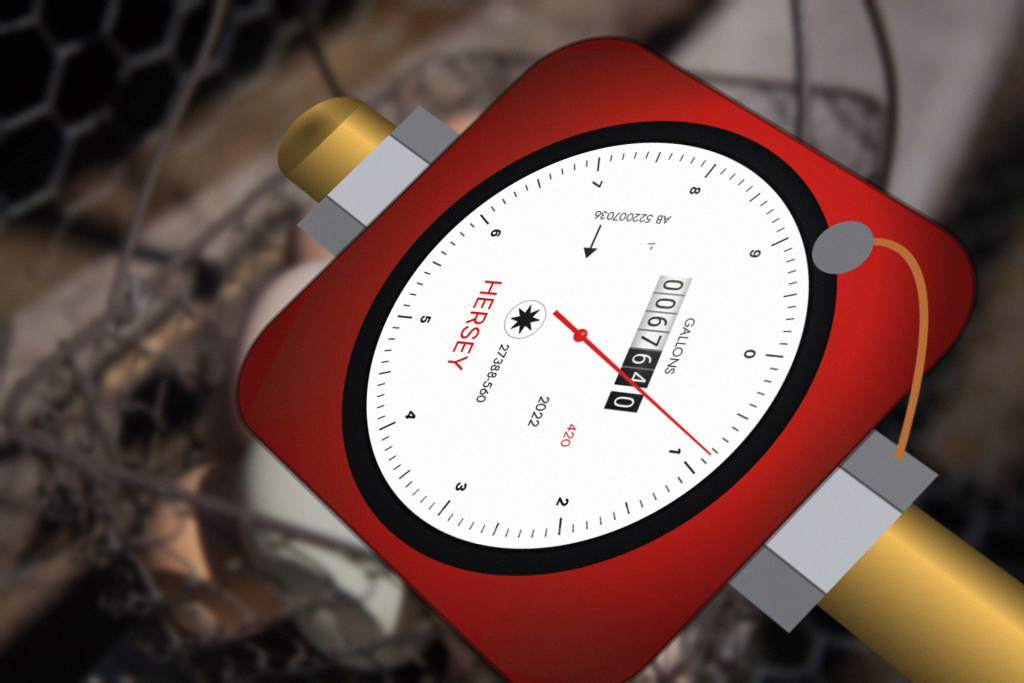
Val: 67640.8,gal
